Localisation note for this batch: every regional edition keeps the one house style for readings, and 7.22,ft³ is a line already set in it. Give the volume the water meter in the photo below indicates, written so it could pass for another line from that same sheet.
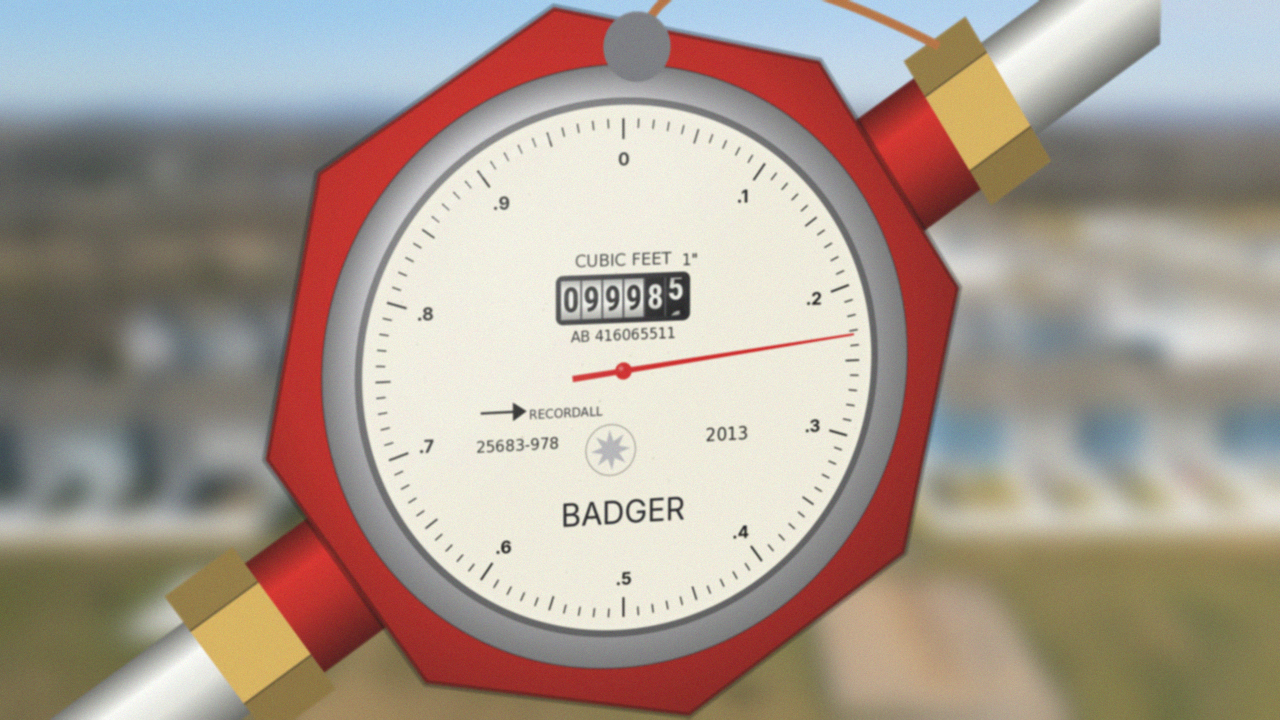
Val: 99985.23,ft³
